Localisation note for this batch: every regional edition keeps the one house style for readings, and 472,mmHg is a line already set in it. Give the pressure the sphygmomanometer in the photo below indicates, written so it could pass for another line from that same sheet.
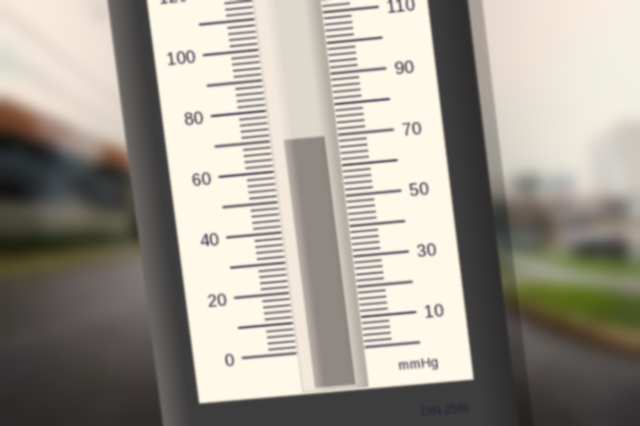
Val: 70,mmHg
